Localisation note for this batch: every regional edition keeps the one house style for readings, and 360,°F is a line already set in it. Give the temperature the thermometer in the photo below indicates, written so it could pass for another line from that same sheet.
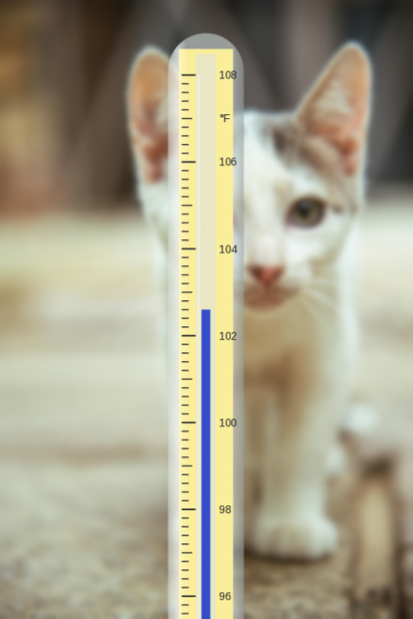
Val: 102.6,°F
